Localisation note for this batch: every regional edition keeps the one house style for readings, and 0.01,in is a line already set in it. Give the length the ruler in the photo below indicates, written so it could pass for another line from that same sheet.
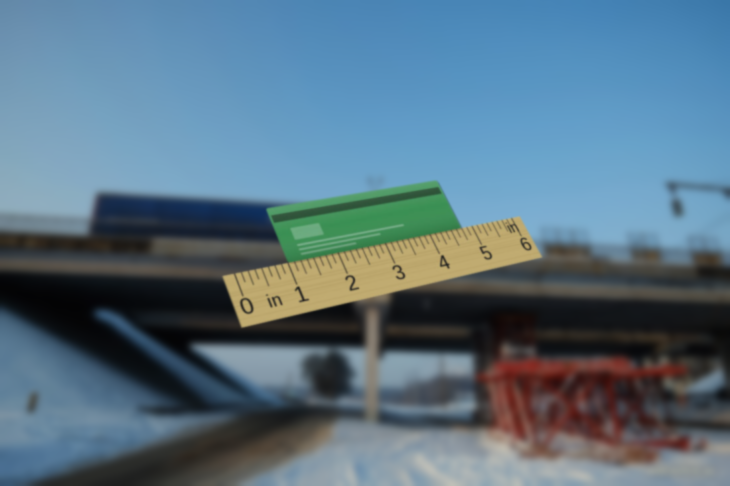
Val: 3.75,in
